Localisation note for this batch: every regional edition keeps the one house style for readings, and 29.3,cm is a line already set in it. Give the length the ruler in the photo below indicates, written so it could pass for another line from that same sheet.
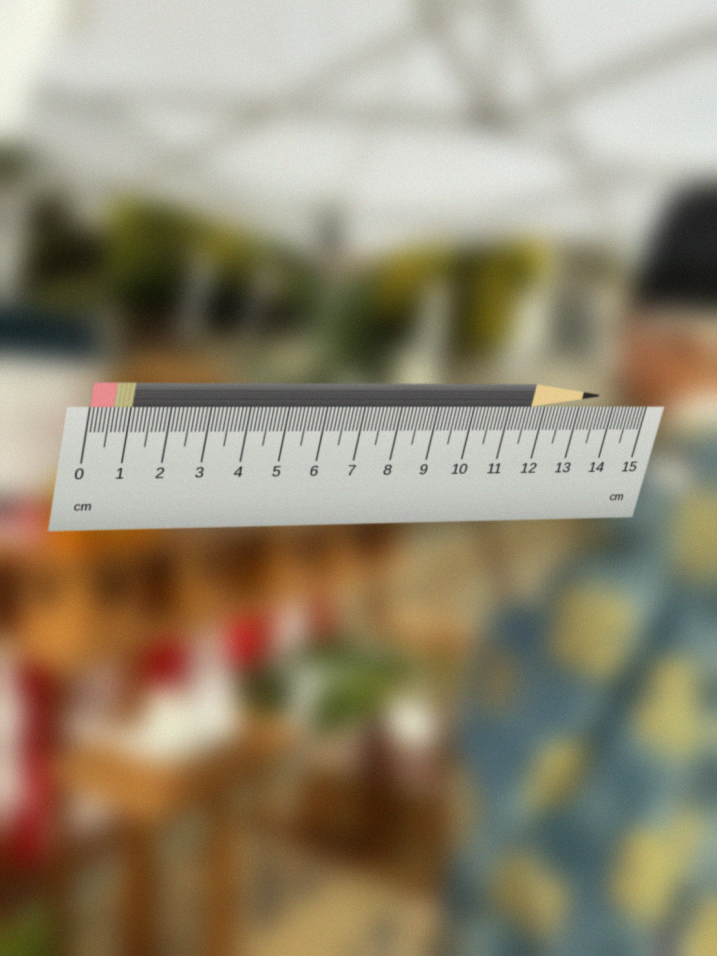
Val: 13.5,cm
